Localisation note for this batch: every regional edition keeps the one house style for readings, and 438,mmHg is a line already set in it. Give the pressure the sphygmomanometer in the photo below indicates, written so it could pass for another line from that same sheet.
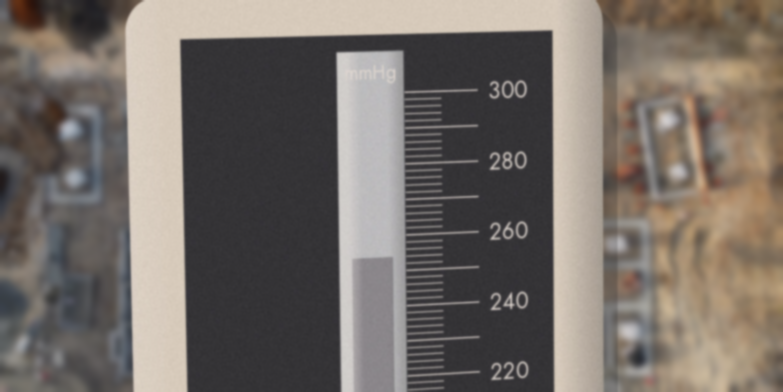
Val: 254,mmHg
